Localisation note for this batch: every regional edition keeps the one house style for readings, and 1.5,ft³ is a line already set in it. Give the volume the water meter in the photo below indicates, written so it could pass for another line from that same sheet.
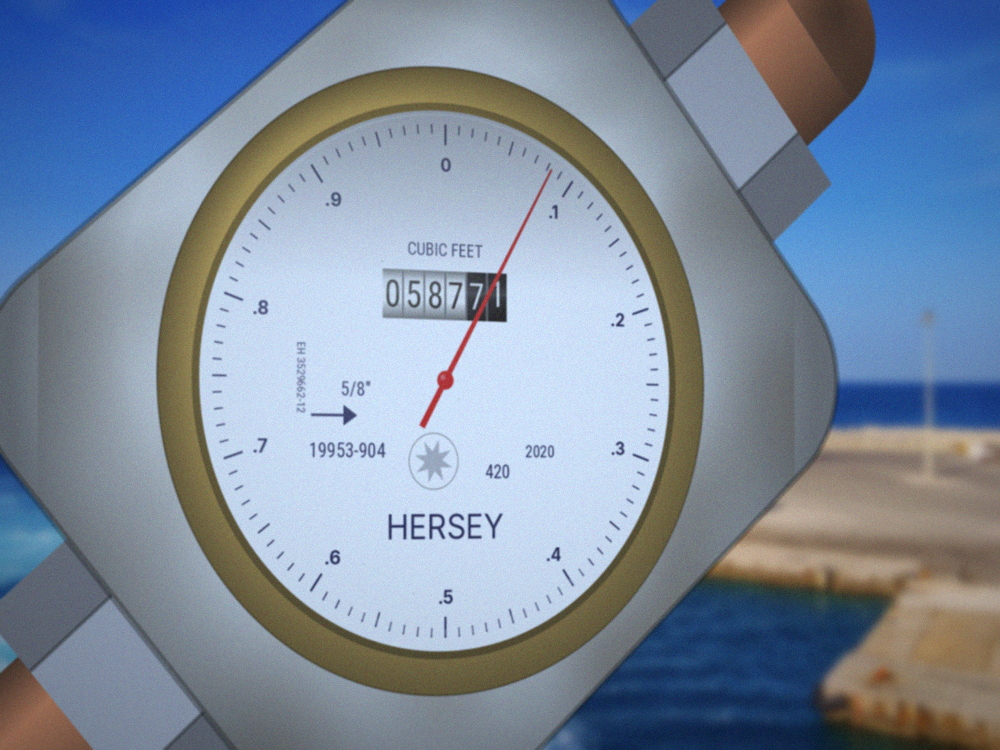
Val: 58771.08,ft³
